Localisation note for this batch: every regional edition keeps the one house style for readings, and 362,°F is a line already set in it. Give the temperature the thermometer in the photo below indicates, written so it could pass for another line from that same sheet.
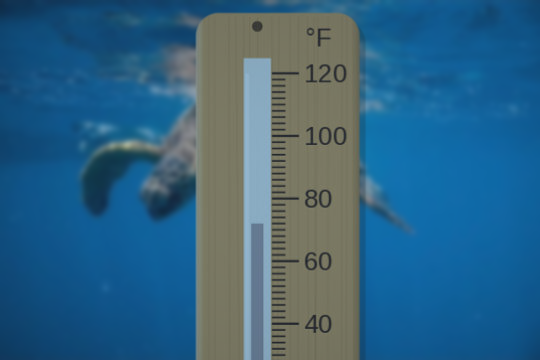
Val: 72,°F
